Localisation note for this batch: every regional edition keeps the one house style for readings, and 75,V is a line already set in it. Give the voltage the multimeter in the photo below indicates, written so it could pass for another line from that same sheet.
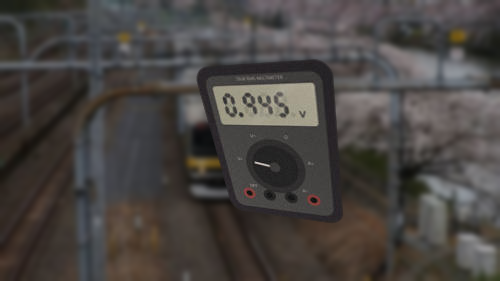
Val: 0.945,V
